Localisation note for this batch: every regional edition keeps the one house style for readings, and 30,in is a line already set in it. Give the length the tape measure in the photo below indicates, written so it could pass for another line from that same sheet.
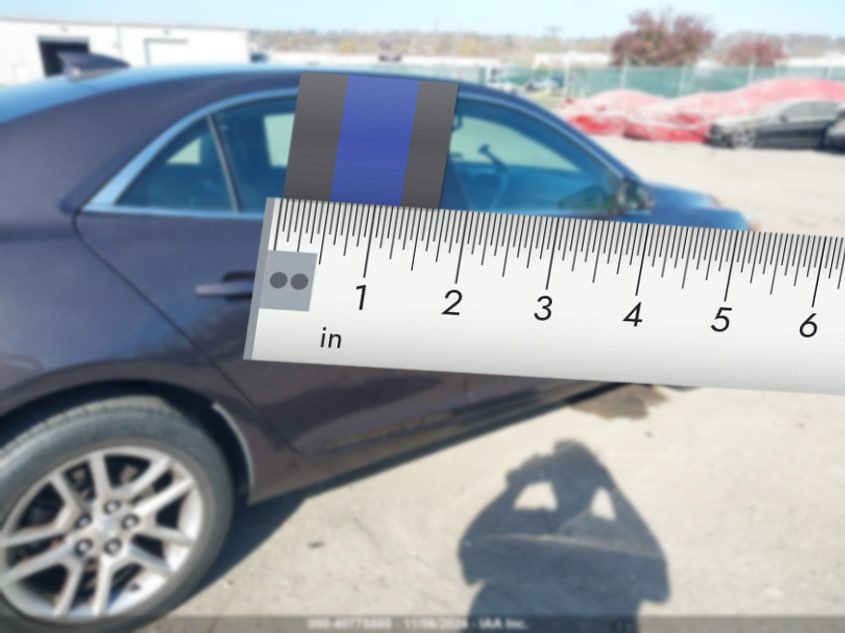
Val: 1.6875,in
